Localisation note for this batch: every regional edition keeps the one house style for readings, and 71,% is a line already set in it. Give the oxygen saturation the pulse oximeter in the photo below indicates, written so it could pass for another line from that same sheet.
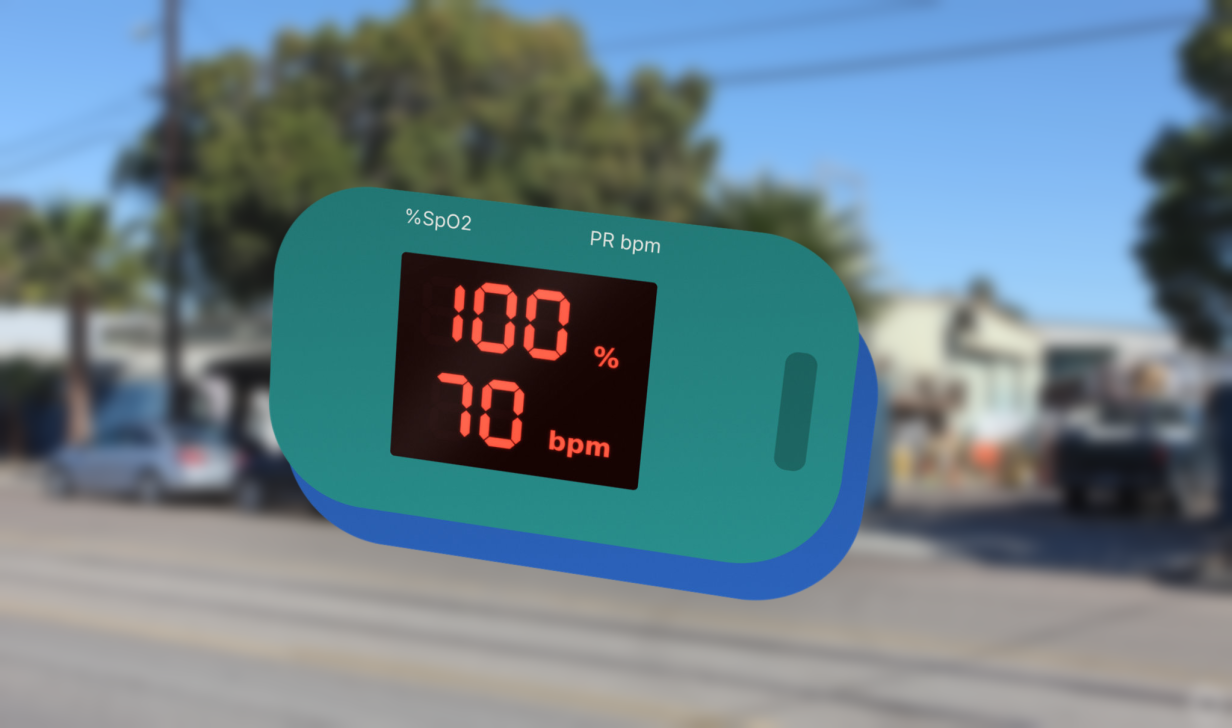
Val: 100,%
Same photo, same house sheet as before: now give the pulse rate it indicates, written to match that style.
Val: 70,bpm
